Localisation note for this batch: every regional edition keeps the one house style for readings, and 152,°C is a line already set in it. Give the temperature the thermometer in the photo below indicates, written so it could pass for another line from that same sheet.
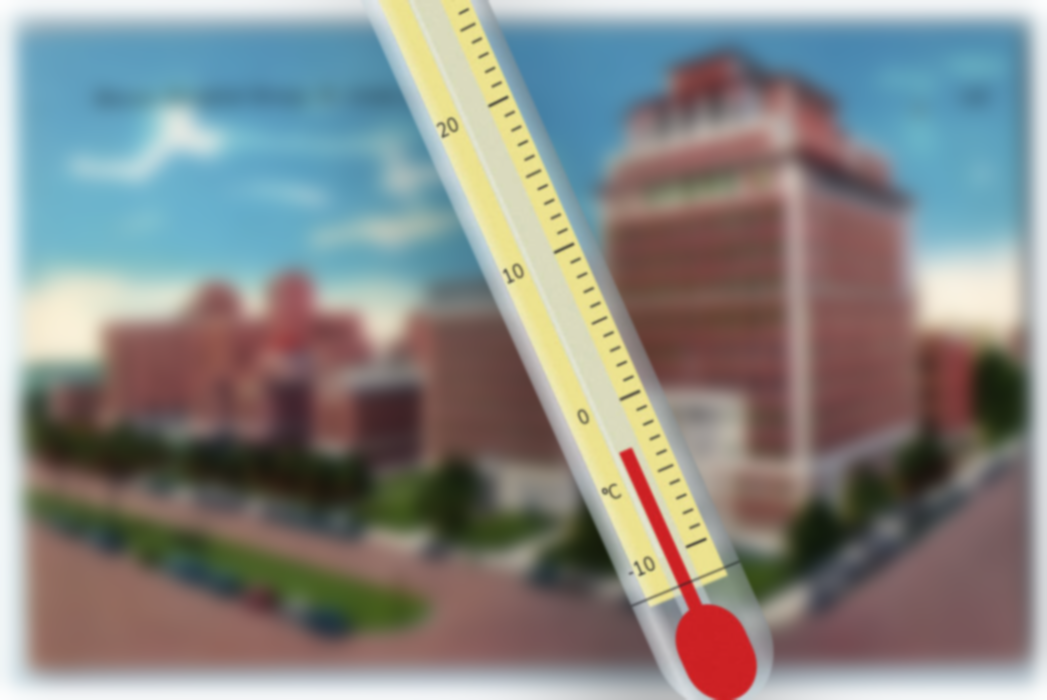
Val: -3,°C
